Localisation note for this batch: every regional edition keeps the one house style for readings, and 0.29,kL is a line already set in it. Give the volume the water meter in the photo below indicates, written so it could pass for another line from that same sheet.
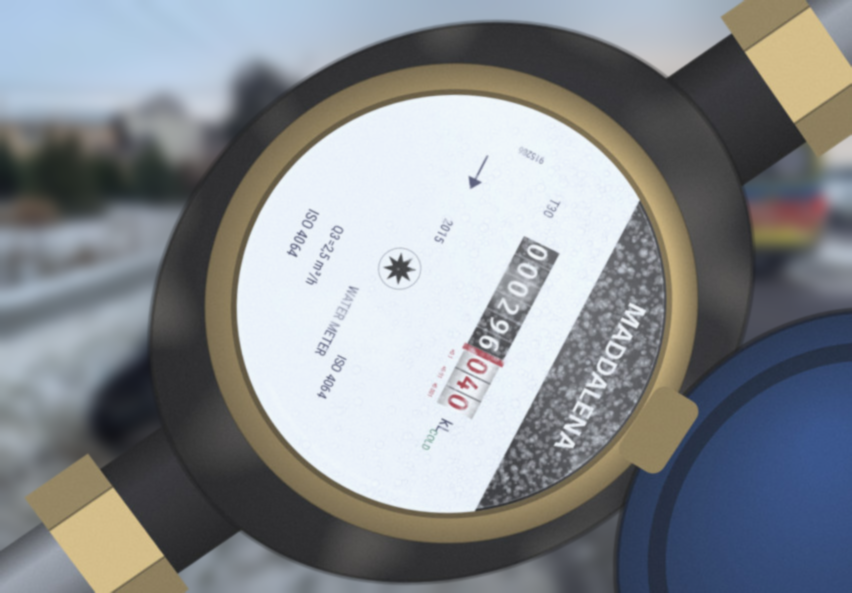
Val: 296.040,kL
